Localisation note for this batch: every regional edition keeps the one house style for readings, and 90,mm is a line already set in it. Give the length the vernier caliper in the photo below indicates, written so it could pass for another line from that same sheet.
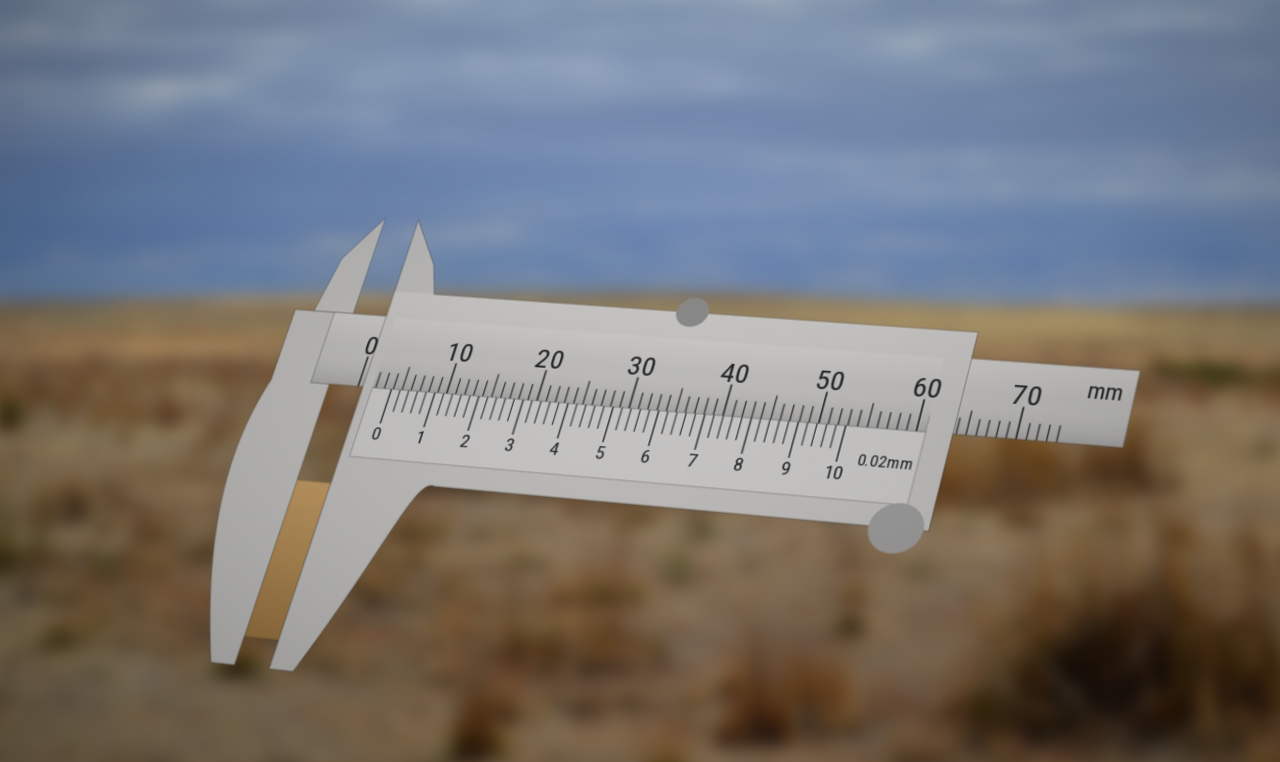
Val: 3.8,mm
